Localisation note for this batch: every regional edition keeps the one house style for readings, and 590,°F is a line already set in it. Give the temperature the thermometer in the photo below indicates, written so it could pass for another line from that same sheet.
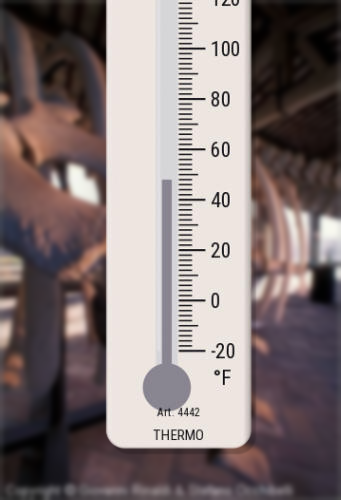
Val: 48,°F
